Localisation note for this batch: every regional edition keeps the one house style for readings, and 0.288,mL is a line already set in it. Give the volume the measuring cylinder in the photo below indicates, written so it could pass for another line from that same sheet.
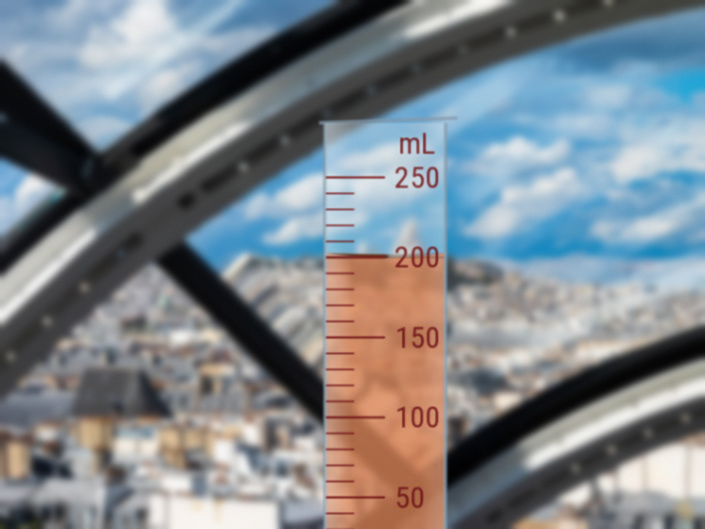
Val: 200,mL
